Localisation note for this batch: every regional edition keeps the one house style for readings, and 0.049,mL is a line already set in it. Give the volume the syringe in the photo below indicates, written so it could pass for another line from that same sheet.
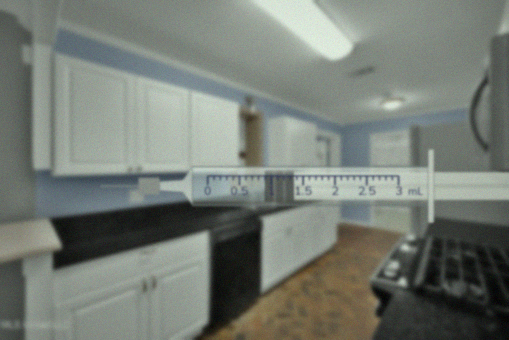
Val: 0.9,mL
